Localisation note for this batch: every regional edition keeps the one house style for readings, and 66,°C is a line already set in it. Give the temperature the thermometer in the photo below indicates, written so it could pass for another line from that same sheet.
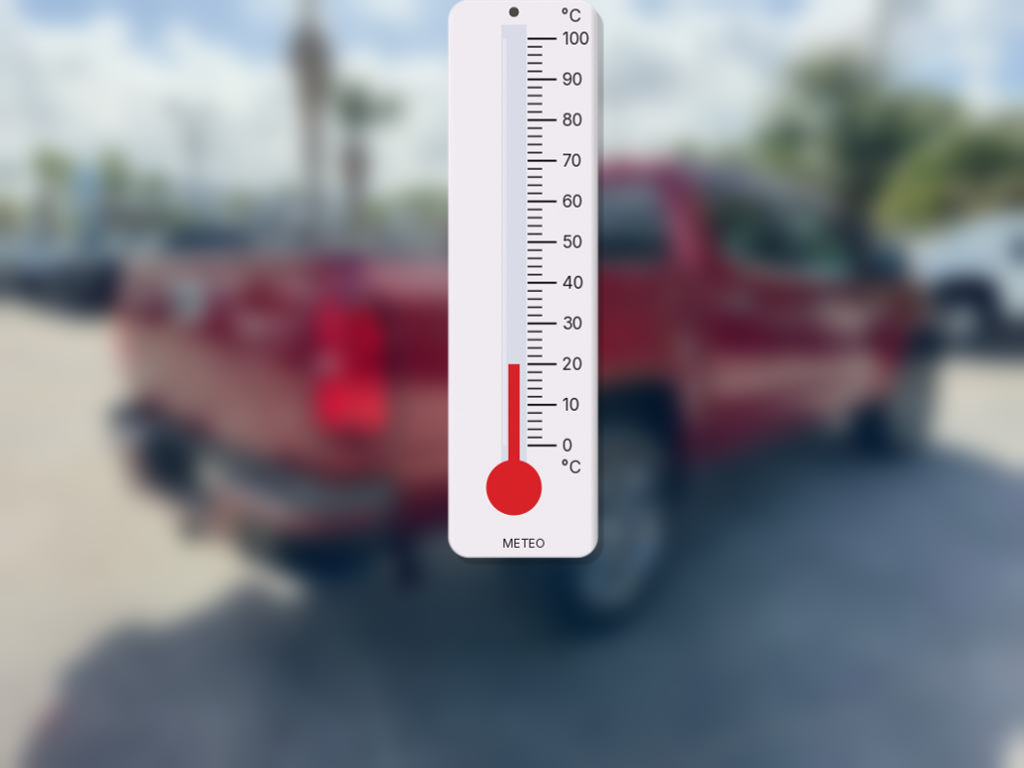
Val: 20,°C
